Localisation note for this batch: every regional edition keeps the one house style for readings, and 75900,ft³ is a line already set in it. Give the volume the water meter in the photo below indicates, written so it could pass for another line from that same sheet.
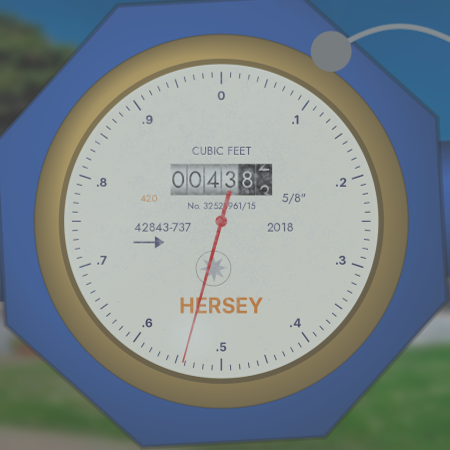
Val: 4382.54,ft³
